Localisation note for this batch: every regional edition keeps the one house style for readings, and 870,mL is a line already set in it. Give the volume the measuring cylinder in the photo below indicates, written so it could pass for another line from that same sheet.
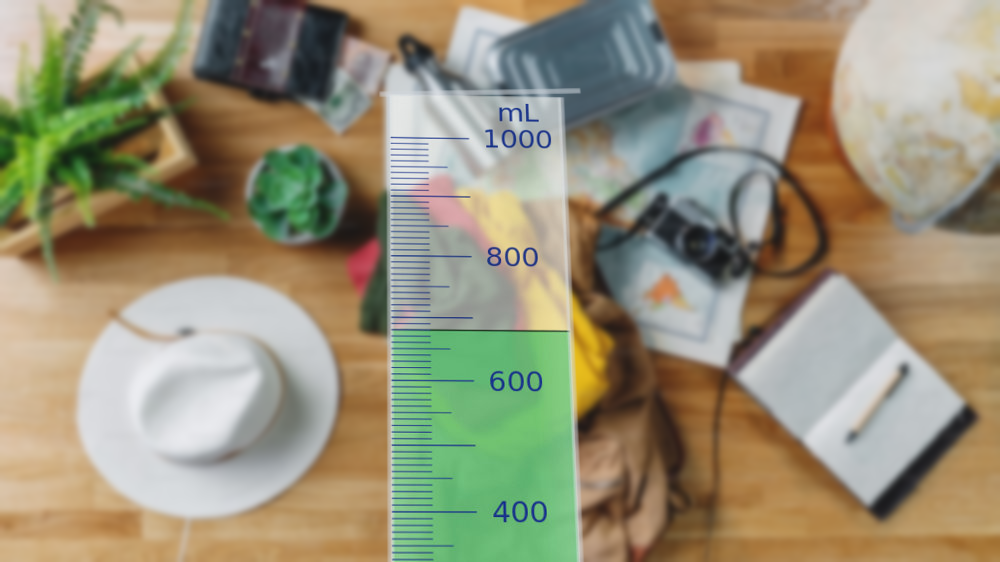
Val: 680,mL
